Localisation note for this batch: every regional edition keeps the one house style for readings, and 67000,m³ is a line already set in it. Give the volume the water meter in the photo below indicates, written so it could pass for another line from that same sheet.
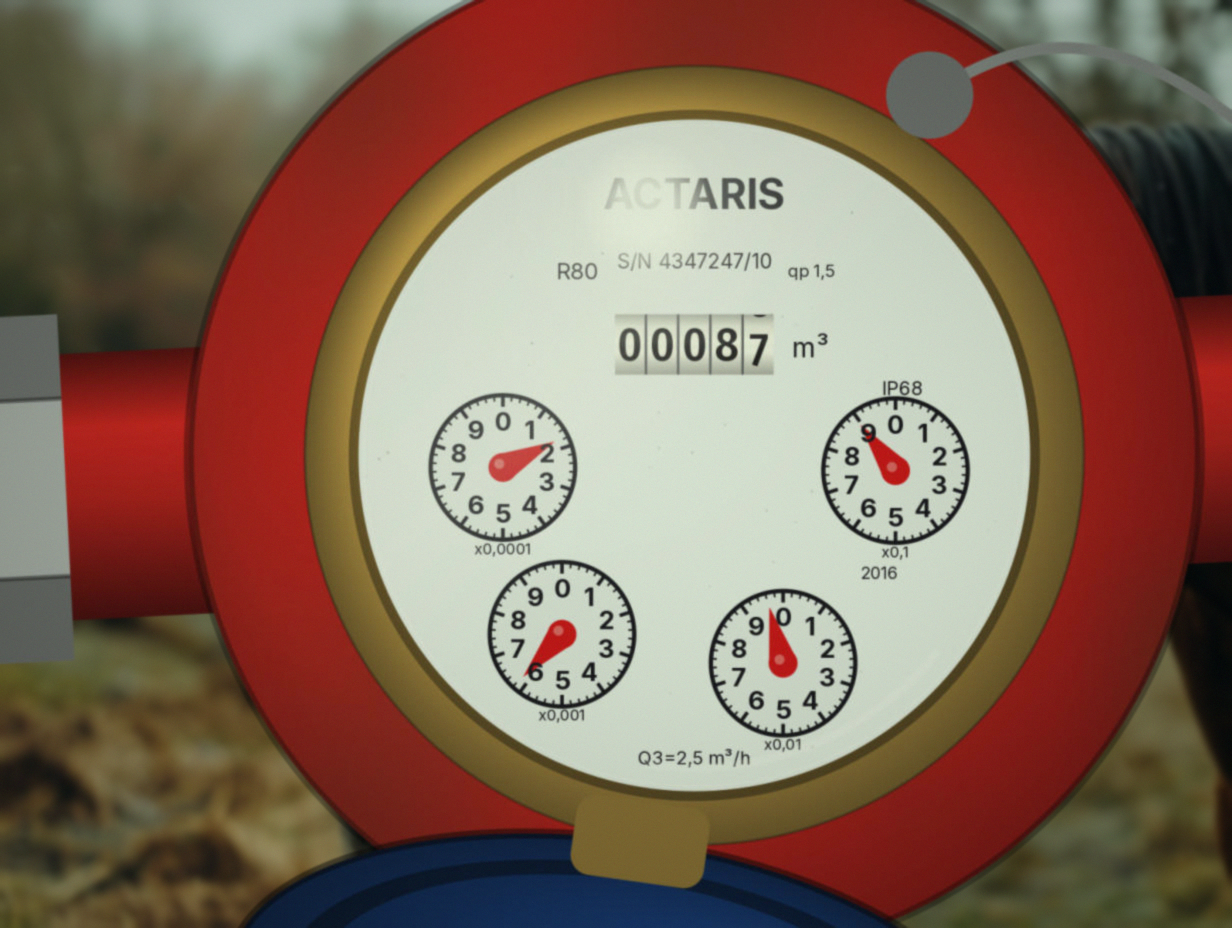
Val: 86.8961,m³
